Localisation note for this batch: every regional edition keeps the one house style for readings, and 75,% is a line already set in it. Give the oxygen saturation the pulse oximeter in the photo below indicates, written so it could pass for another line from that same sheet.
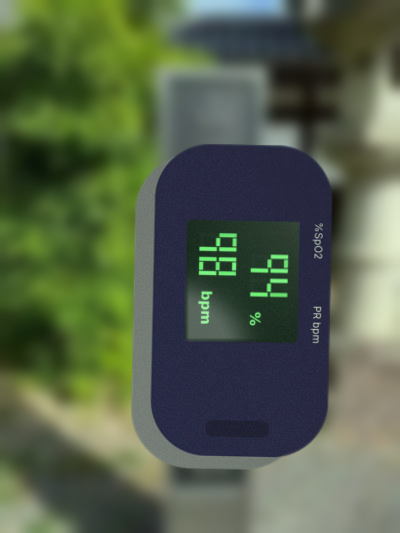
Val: 94,%
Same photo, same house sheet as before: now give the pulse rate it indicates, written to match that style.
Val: 98,bpm
